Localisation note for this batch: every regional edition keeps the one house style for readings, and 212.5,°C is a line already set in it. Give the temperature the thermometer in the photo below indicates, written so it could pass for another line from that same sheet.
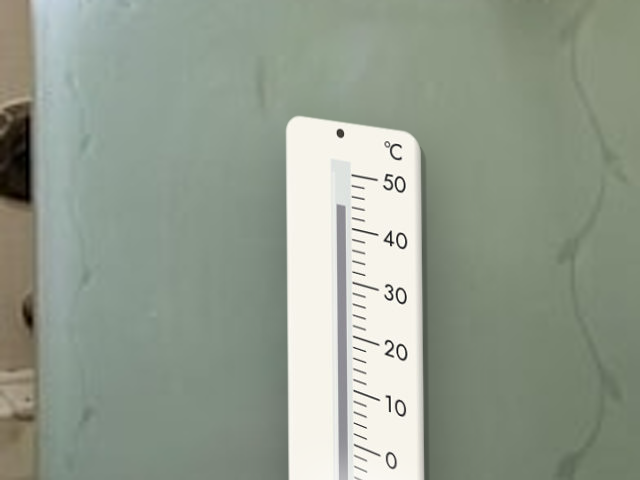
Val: 44,°C
